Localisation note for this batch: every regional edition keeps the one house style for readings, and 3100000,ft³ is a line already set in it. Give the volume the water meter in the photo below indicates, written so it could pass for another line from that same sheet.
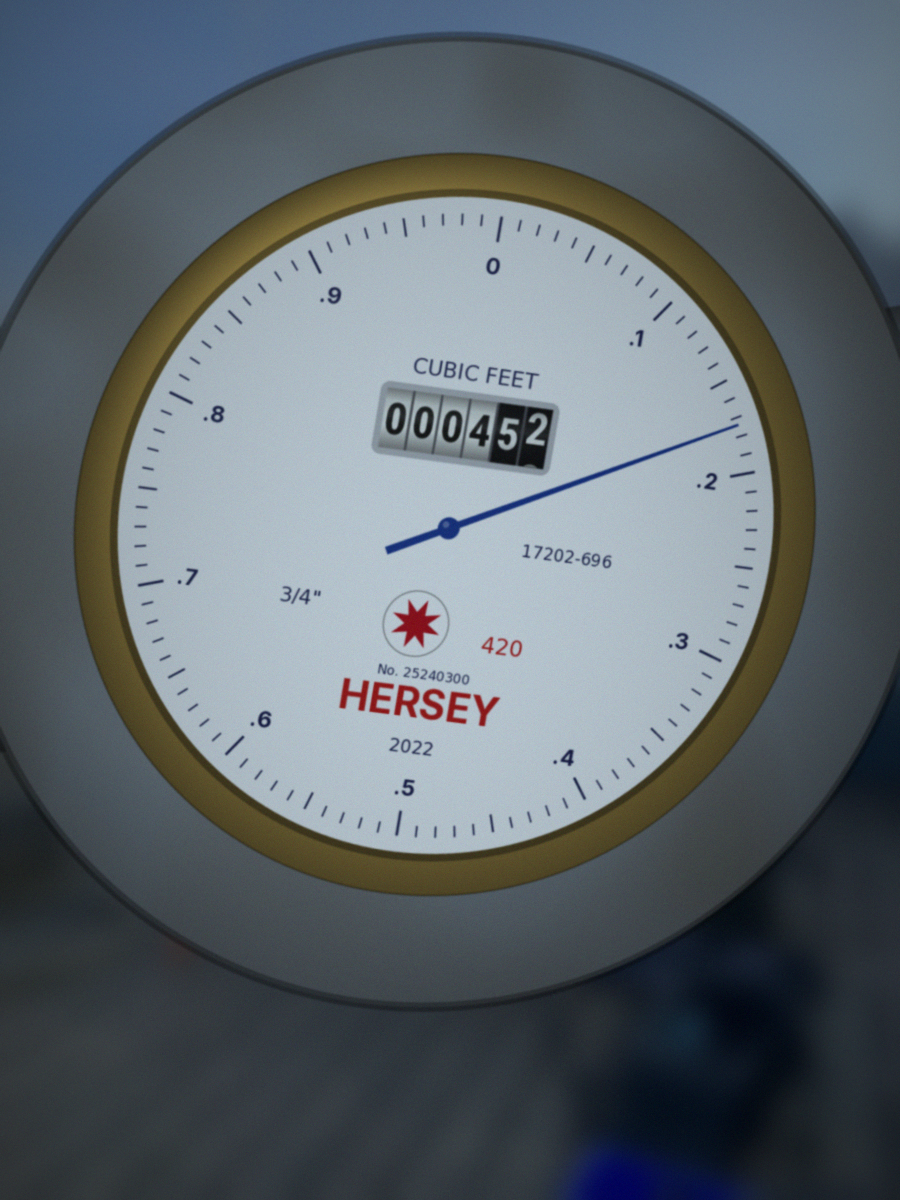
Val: 452.17,ft³
